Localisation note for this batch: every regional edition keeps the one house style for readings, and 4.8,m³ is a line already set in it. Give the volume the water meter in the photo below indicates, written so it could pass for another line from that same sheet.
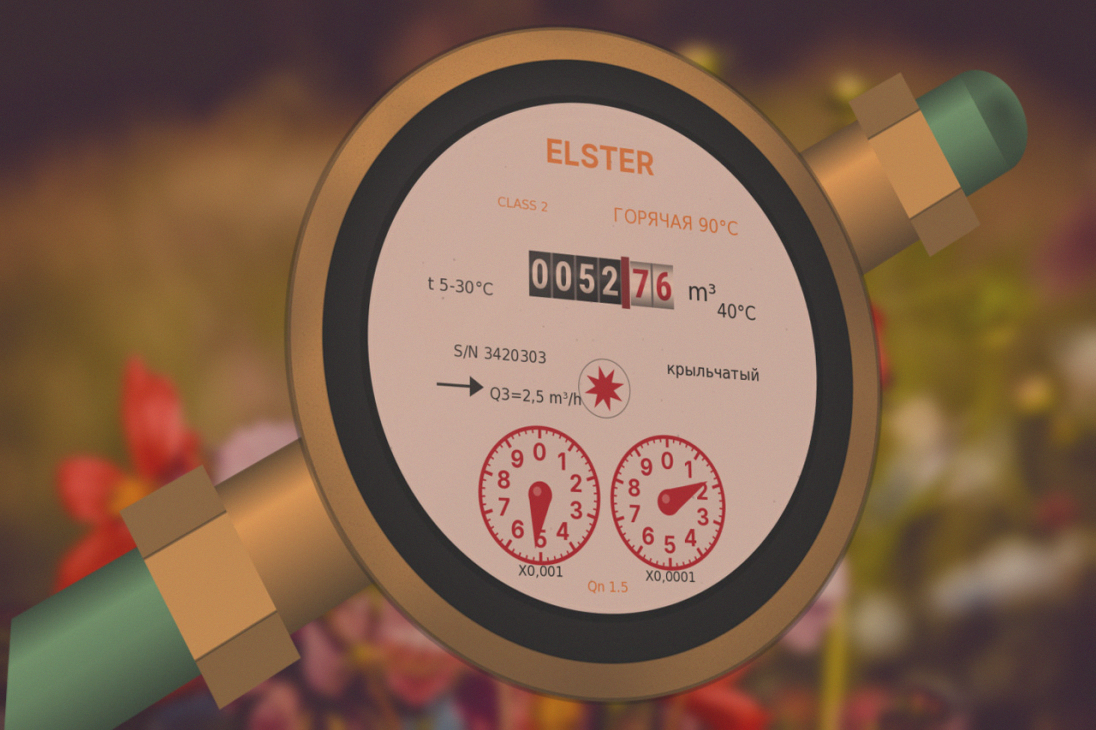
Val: 52.7651,m³
